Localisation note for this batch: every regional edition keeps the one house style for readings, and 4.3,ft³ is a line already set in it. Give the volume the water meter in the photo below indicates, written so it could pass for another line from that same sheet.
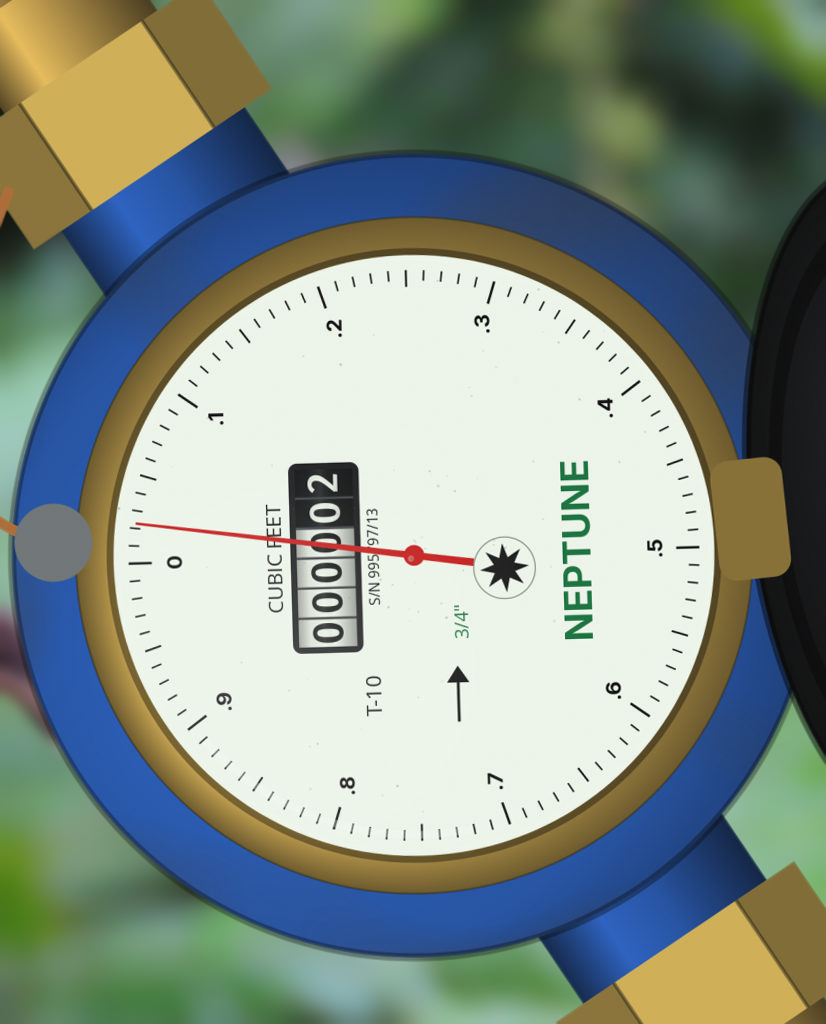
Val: 2.02,ft³
